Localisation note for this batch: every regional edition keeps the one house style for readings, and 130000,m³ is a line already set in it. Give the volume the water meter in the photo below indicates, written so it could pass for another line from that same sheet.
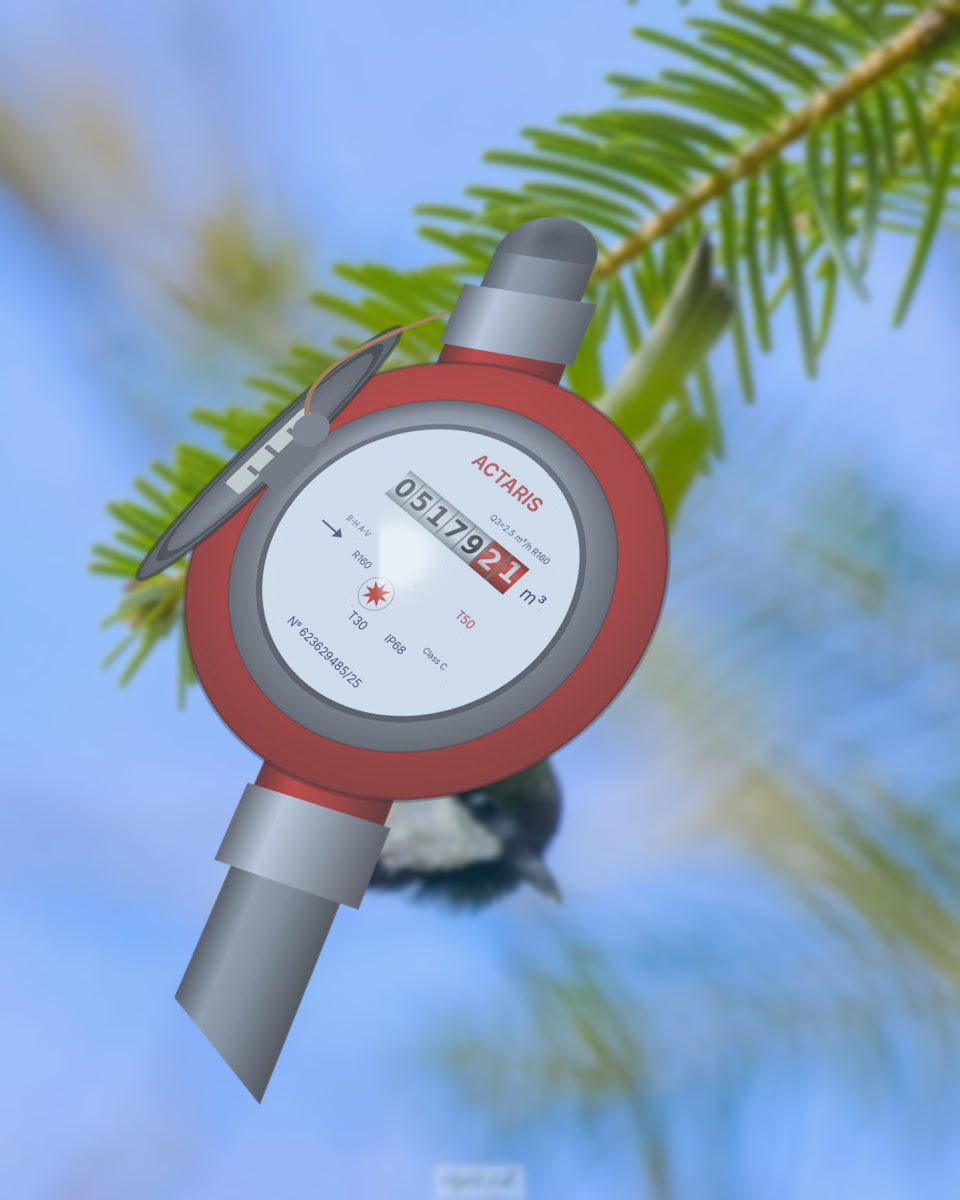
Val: 5179.21,m³
